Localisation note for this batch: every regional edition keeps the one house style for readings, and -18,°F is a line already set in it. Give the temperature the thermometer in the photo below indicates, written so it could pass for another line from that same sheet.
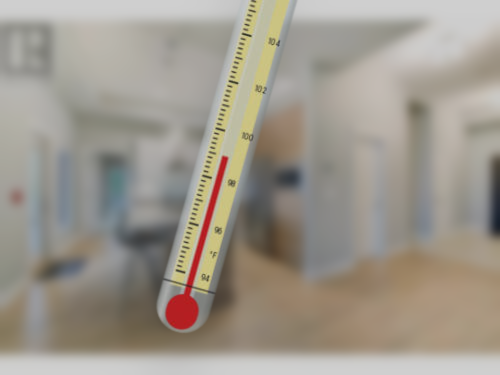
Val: 99,°F
